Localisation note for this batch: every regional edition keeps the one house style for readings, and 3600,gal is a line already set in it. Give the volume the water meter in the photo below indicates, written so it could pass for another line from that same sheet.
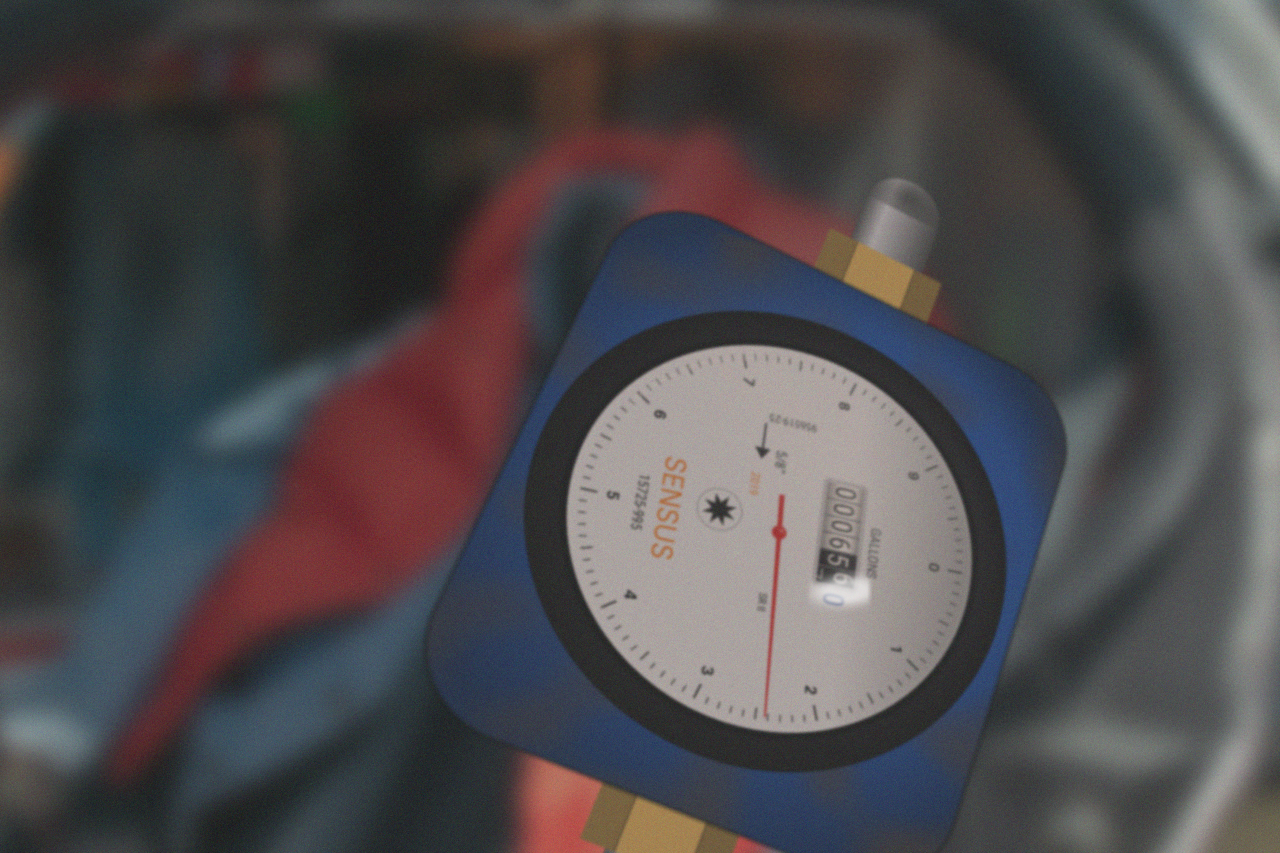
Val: 6562.4,gal
